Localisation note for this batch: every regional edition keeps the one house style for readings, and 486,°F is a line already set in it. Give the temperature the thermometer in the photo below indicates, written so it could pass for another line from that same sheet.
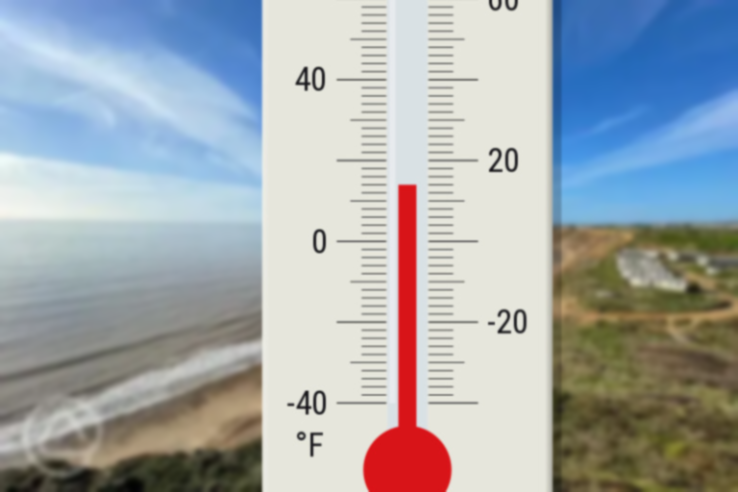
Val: 14,°F
